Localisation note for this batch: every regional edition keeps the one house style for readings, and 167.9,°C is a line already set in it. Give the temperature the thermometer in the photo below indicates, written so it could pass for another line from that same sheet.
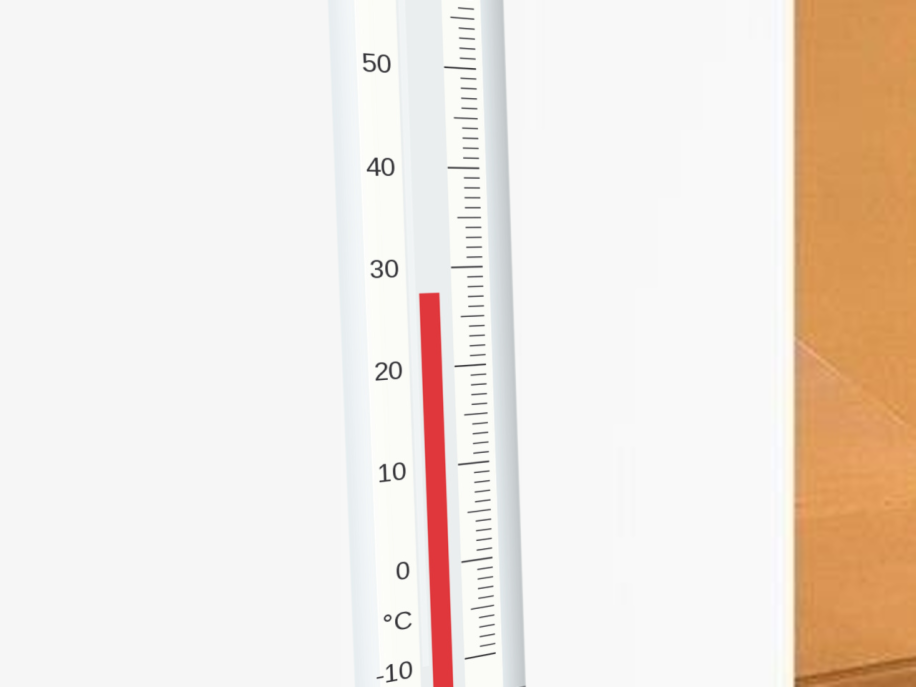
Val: 27.5,°C
